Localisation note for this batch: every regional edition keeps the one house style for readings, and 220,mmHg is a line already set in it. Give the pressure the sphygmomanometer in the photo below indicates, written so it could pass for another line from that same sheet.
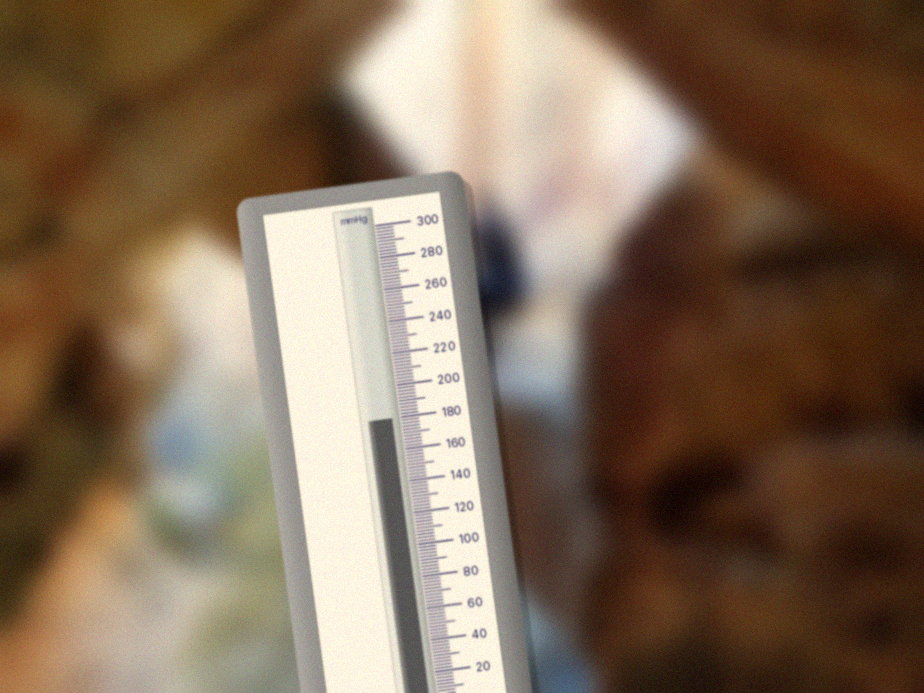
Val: 180,mmHg
